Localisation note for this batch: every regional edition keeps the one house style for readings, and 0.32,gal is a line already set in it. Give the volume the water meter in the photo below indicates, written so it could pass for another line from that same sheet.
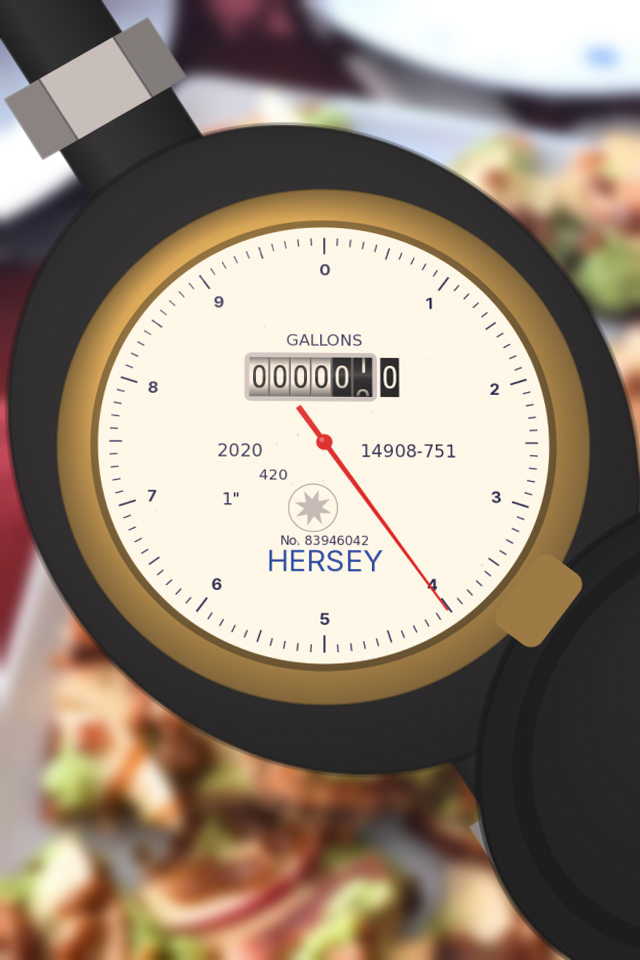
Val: 14.0,gal
